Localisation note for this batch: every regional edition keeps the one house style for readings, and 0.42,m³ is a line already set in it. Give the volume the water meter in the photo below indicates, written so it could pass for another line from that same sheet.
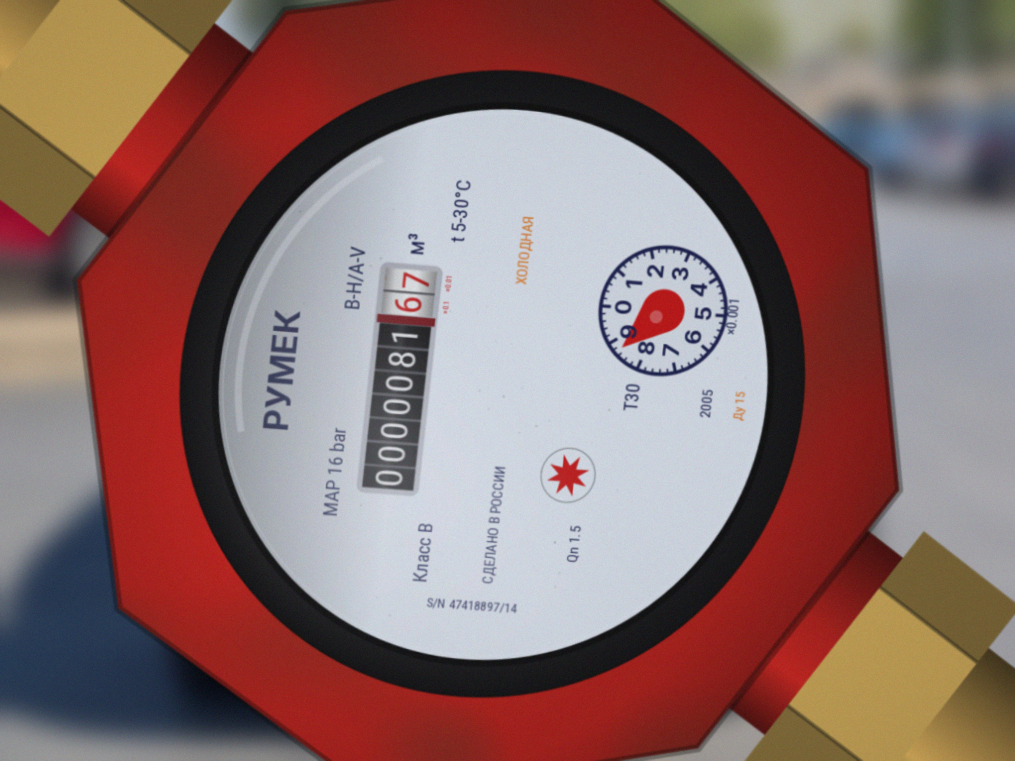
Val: 81.668,m³
